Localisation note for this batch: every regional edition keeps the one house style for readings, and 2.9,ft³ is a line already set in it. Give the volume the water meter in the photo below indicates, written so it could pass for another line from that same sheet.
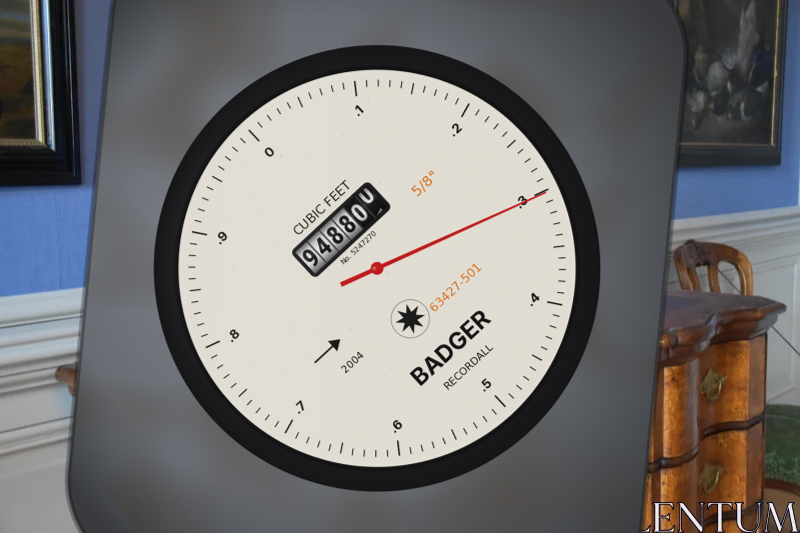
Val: 948800.30,ft³
